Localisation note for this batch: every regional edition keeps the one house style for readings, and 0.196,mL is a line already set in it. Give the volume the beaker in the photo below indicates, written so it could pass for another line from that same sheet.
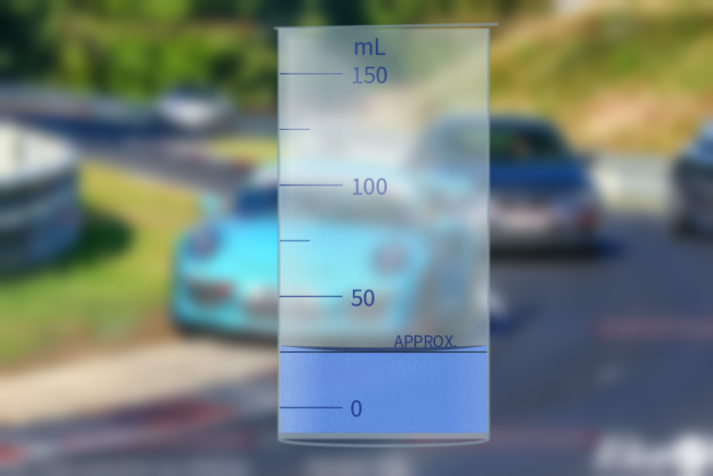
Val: 25,mL
